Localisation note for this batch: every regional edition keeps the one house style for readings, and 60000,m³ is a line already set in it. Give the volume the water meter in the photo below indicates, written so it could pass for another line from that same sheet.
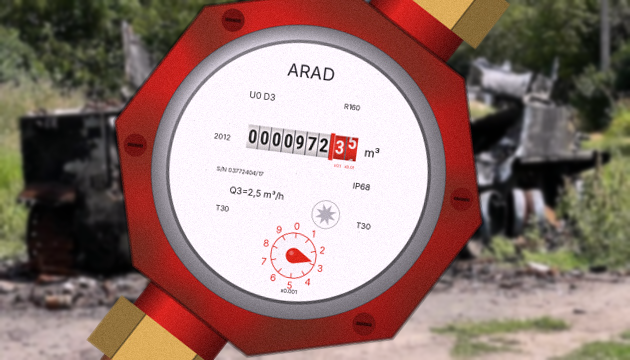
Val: 972.352,m³
